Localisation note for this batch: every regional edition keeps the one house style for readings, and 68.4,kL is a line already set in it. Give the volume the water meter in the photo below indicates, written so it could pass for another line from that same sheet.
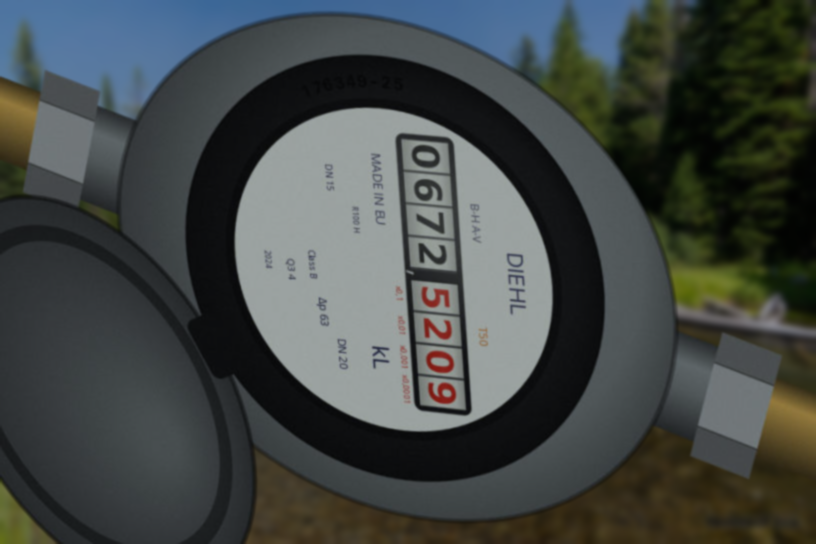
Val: 672.5209,kL
